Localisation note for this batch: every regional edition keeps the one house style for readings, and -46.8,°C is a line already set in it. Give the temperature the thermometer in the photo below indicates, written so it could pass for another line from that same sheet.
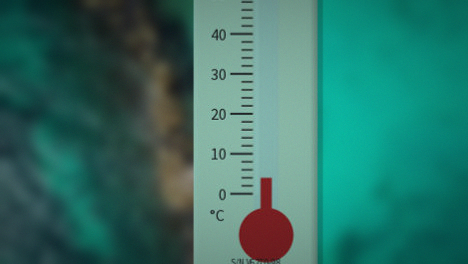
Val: 4,°C
